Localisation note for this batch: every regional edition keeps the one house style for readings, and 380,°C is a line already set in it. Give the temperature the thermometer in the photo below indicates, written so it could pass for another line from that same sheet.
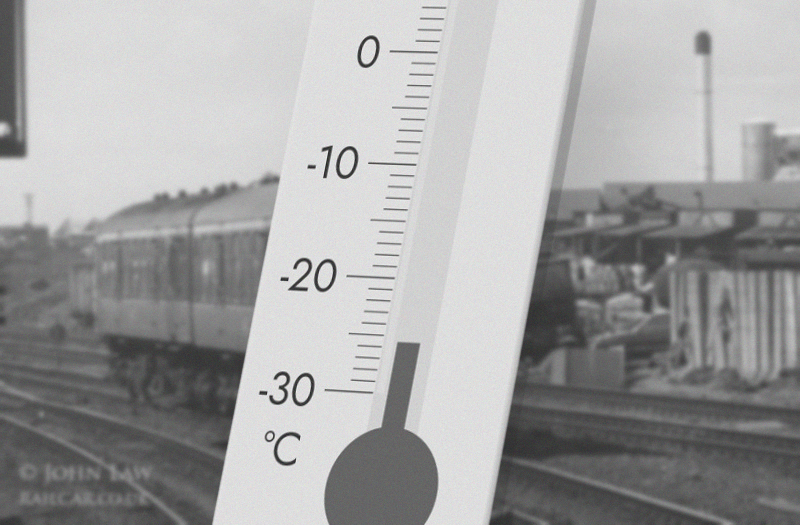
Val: -25.5,°C
